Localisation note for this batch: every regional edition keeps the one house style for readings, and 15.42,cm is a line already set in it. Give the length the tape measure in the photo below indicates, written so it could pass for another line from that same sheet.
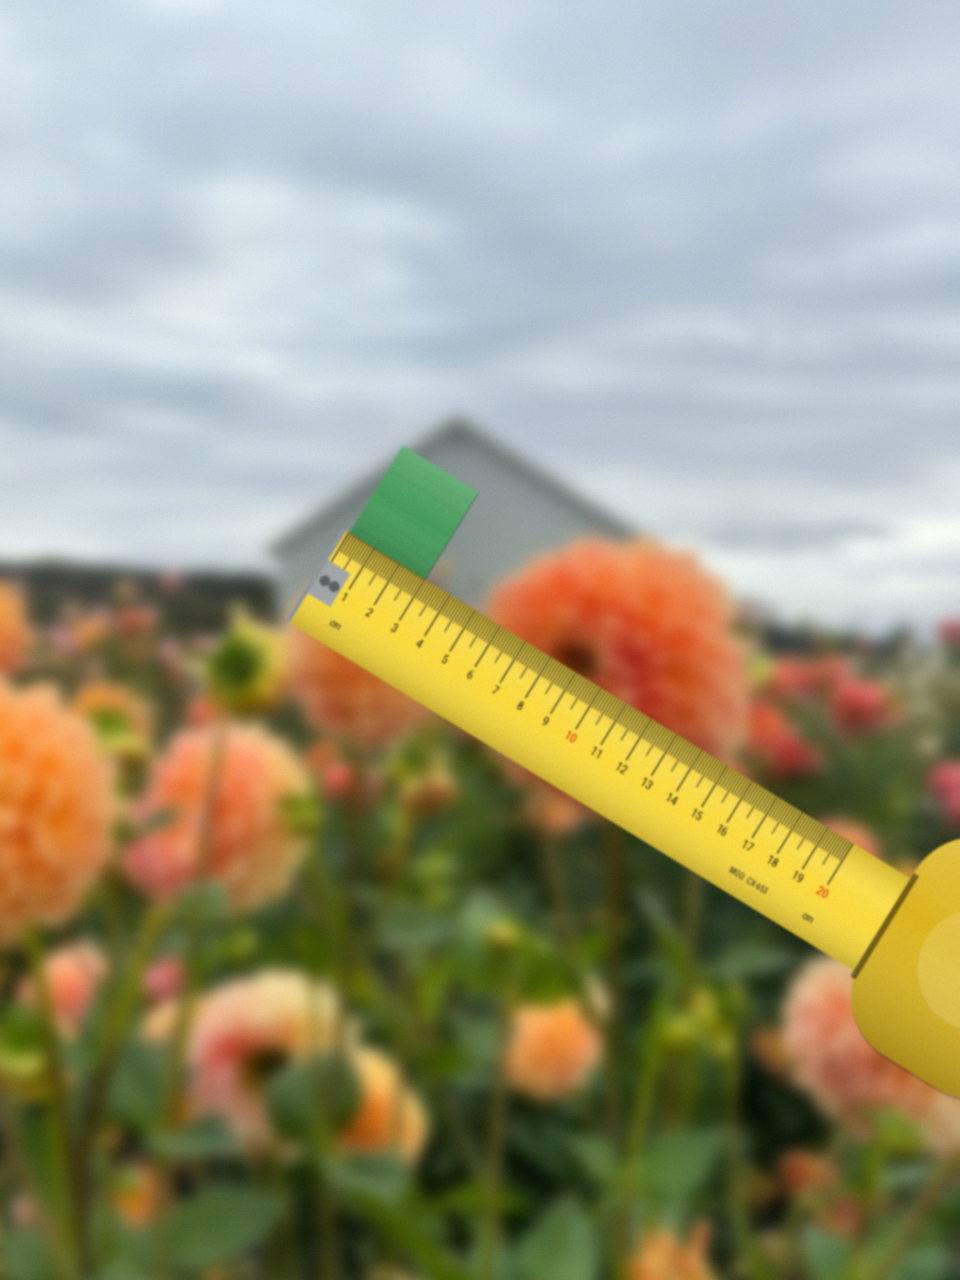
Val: 3,cm
